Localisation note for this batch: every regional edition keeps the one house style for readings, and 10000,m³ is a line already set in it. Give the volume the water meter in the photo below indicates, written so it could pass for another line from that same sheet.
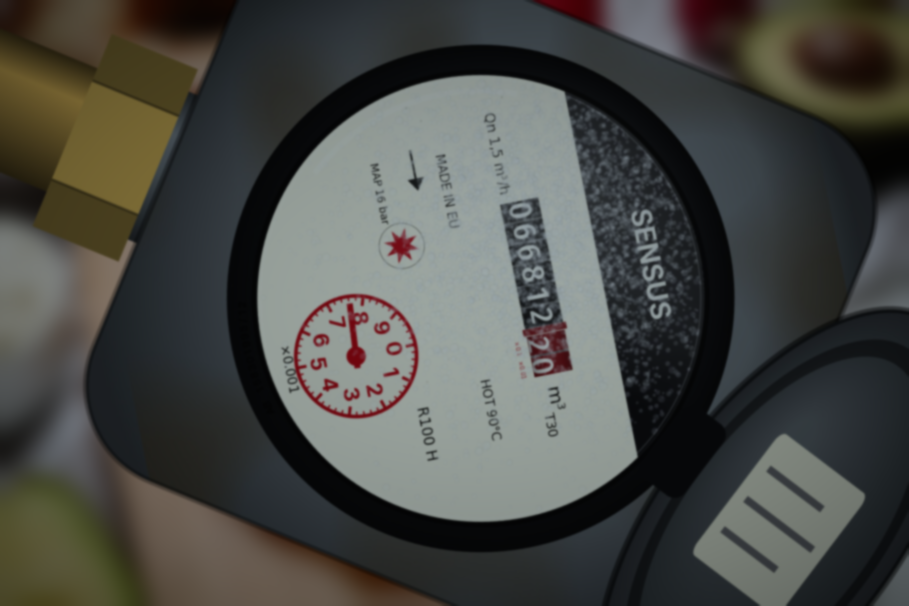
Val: 66812.197,m³
